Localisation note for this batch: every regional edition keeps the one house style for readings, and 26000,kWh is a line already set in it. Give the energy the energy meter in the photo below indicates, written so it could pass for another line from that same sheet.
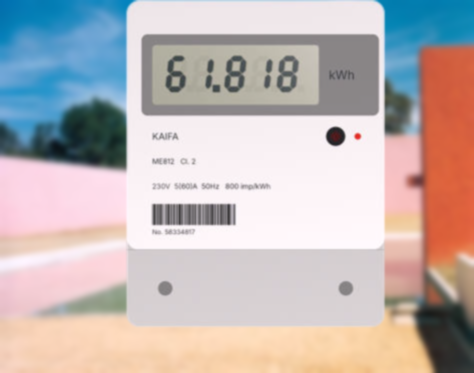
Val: 61.818,kWh
